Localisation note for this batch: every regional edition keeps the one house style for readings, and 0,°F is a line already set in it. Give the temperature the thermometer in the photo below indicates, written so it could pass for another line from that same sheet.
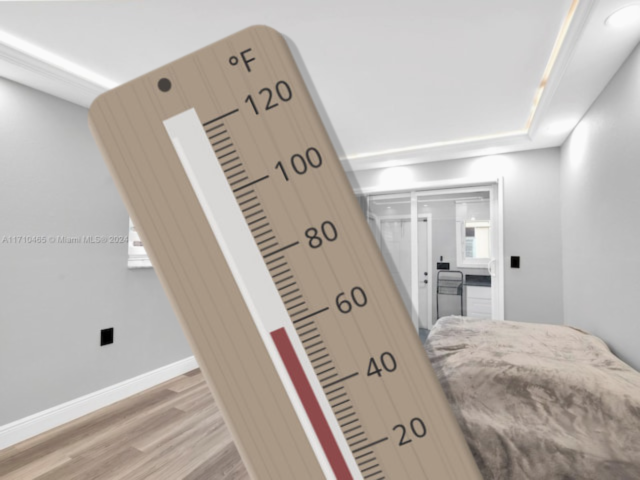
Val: 60,°F
